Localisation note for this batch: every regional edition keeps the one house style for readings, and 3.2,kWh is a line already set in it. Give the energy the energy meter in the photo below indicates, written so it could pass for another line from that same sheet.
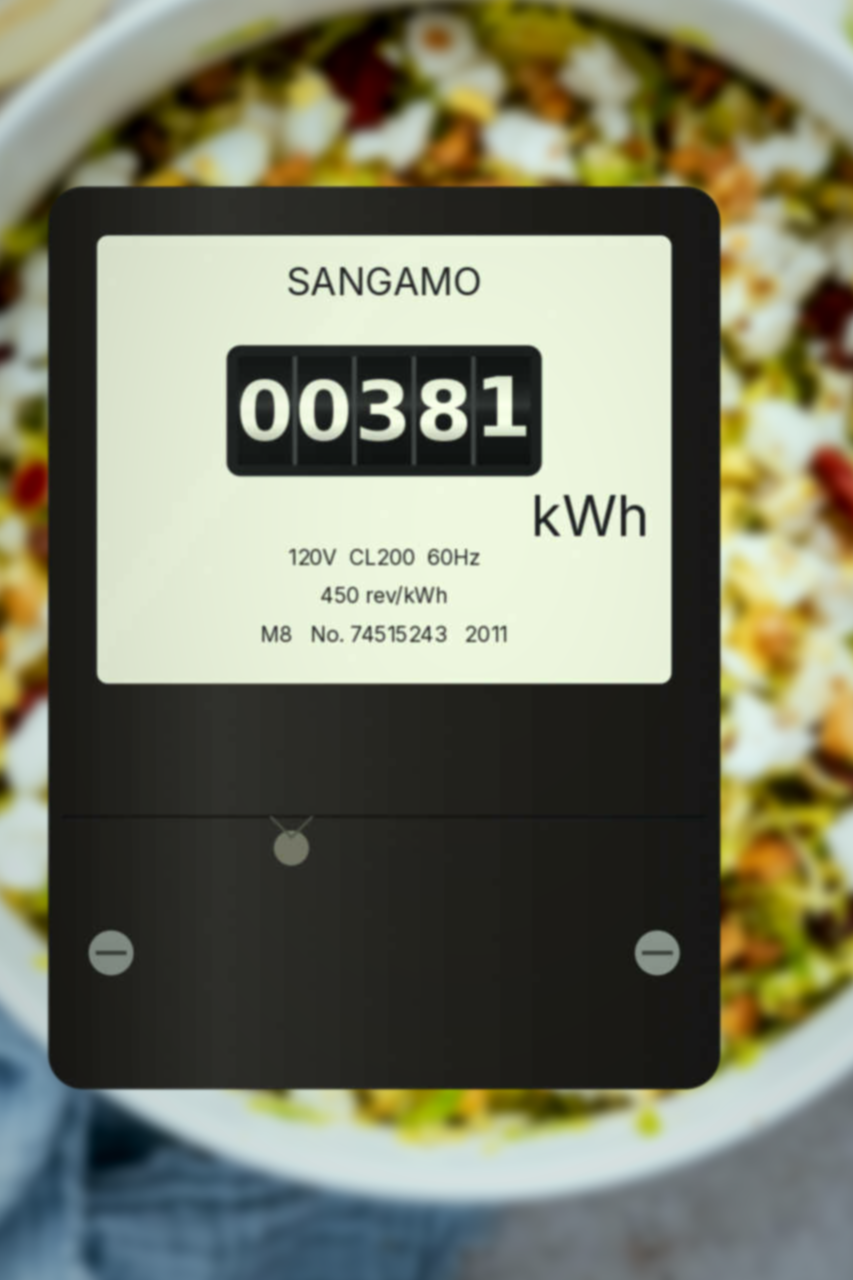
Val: 381,kWh
